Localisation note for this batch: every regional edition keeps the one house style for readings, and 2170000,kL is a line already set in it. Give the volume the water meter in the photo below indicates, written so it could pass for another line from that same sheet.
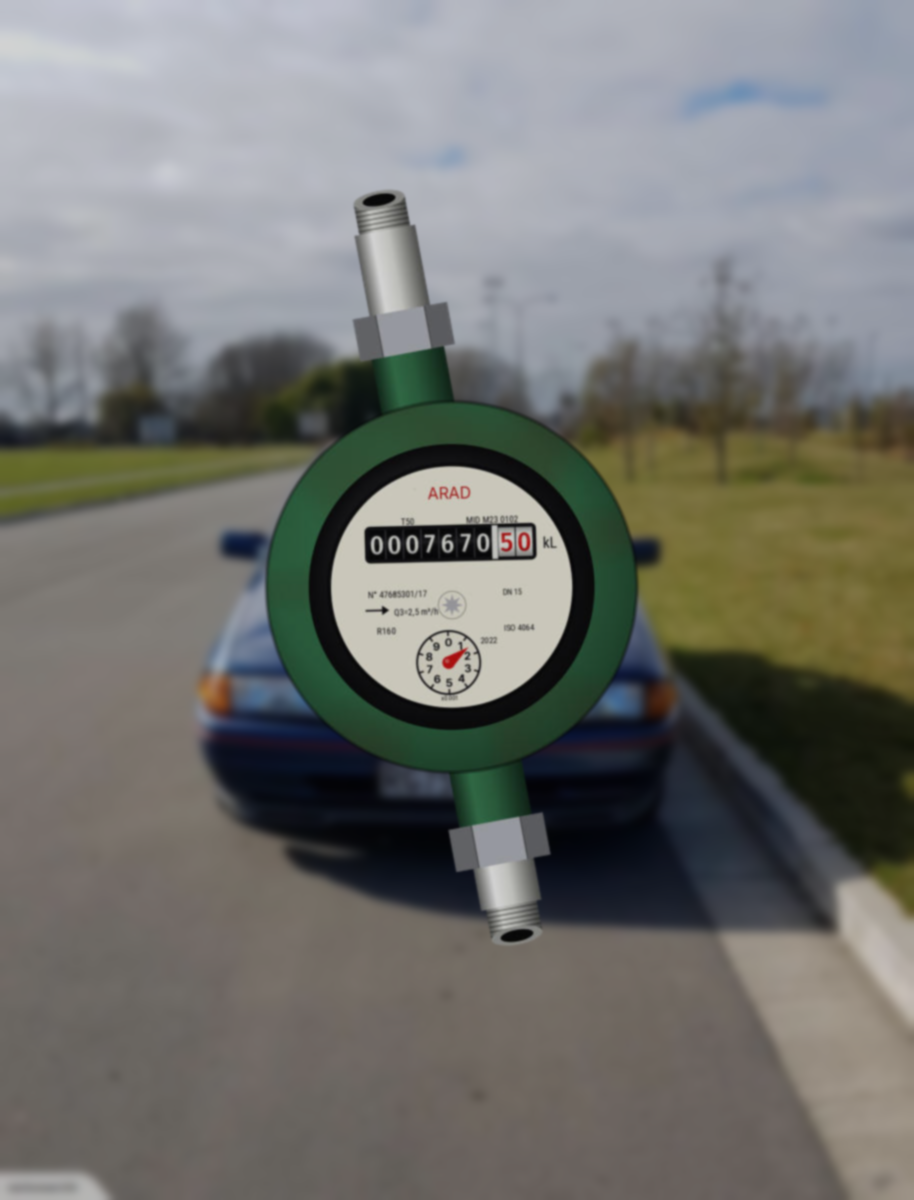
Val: 7670.501,kL
